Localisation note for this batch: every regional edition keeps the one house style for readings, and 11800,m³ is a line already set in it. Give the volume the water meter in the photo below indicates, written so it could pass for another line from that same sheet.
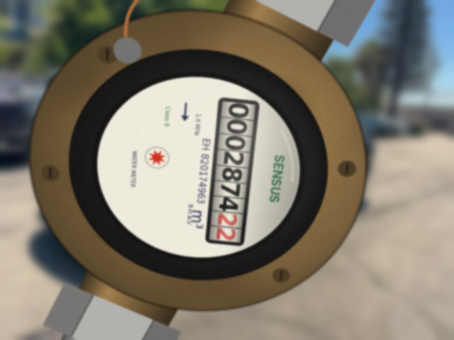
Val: 2874.22,m³
